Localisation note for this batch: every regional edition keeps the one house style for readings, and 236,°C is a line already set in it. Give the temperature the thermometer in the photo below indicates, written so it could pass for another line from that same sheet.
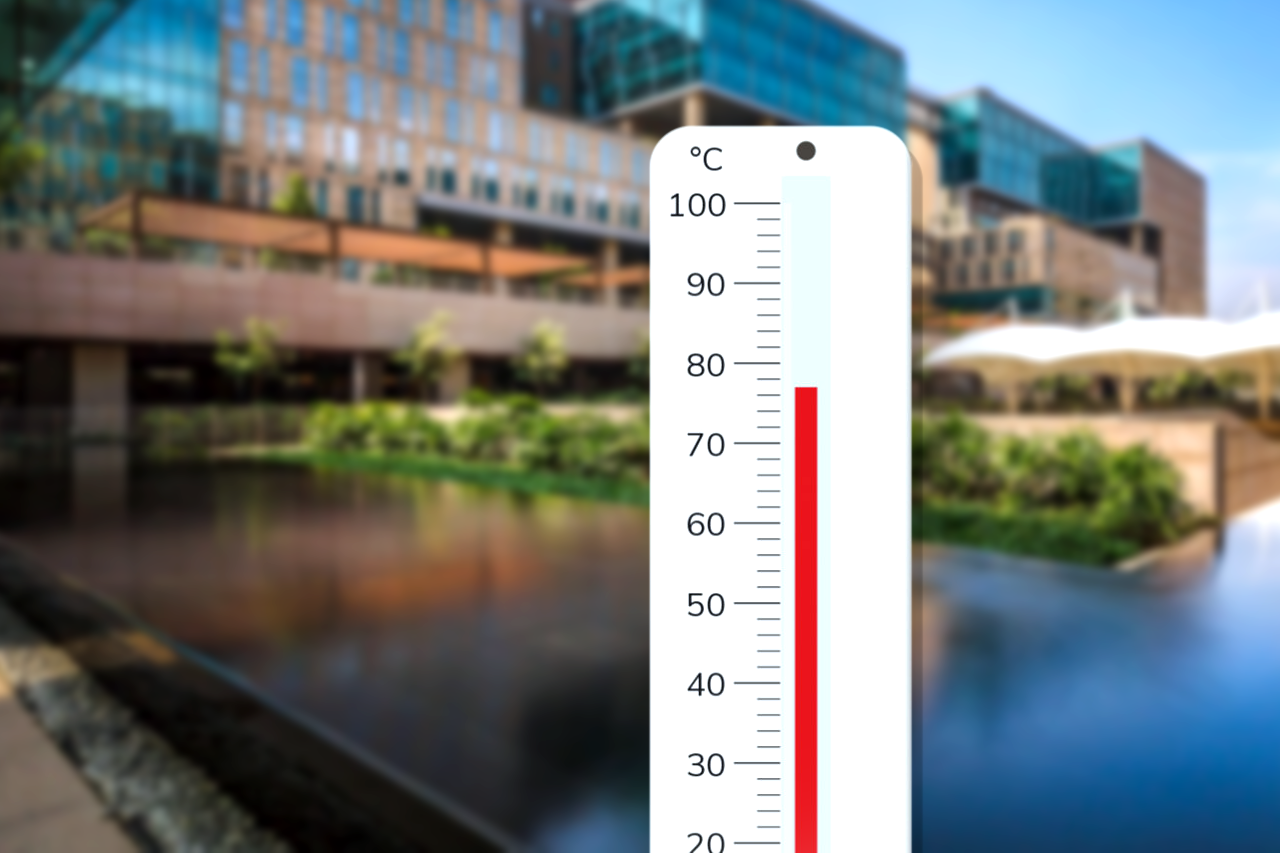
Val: 77,°C
